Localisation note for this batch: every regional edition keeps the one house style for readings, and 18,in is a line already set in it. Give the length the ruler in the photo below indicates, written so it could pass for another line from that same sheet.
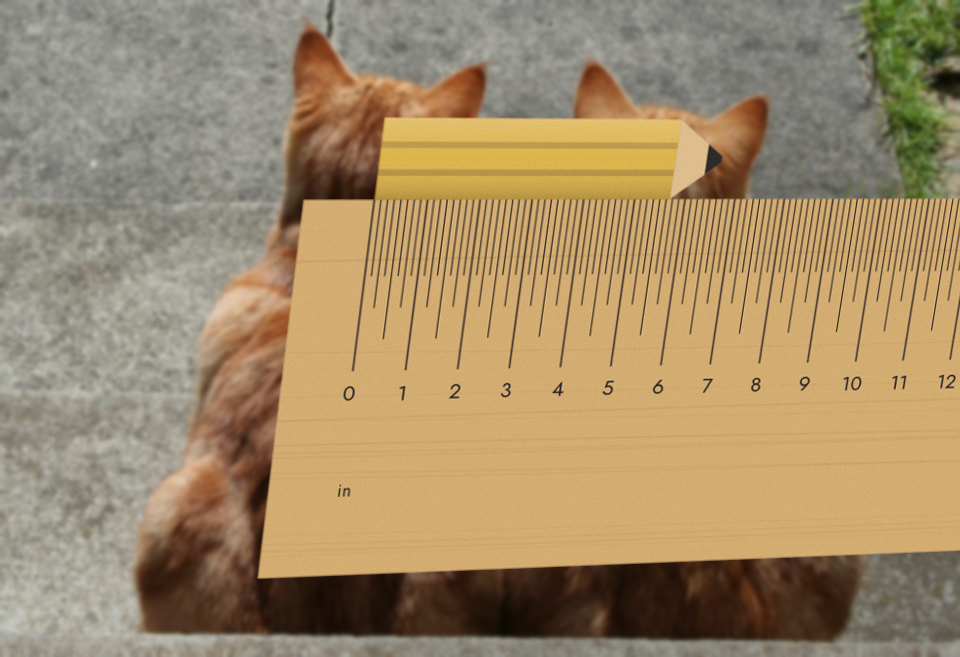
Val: 6.625,in
